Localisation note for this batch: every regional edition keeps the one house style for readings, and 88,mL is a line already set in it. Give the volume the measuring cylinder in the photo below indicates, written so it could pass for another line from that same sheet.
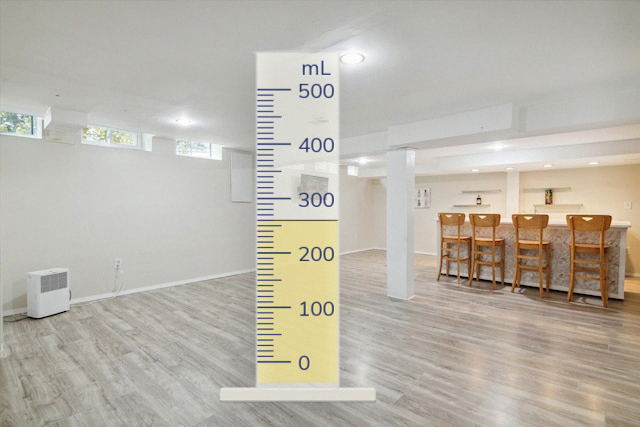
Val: 260,mL
